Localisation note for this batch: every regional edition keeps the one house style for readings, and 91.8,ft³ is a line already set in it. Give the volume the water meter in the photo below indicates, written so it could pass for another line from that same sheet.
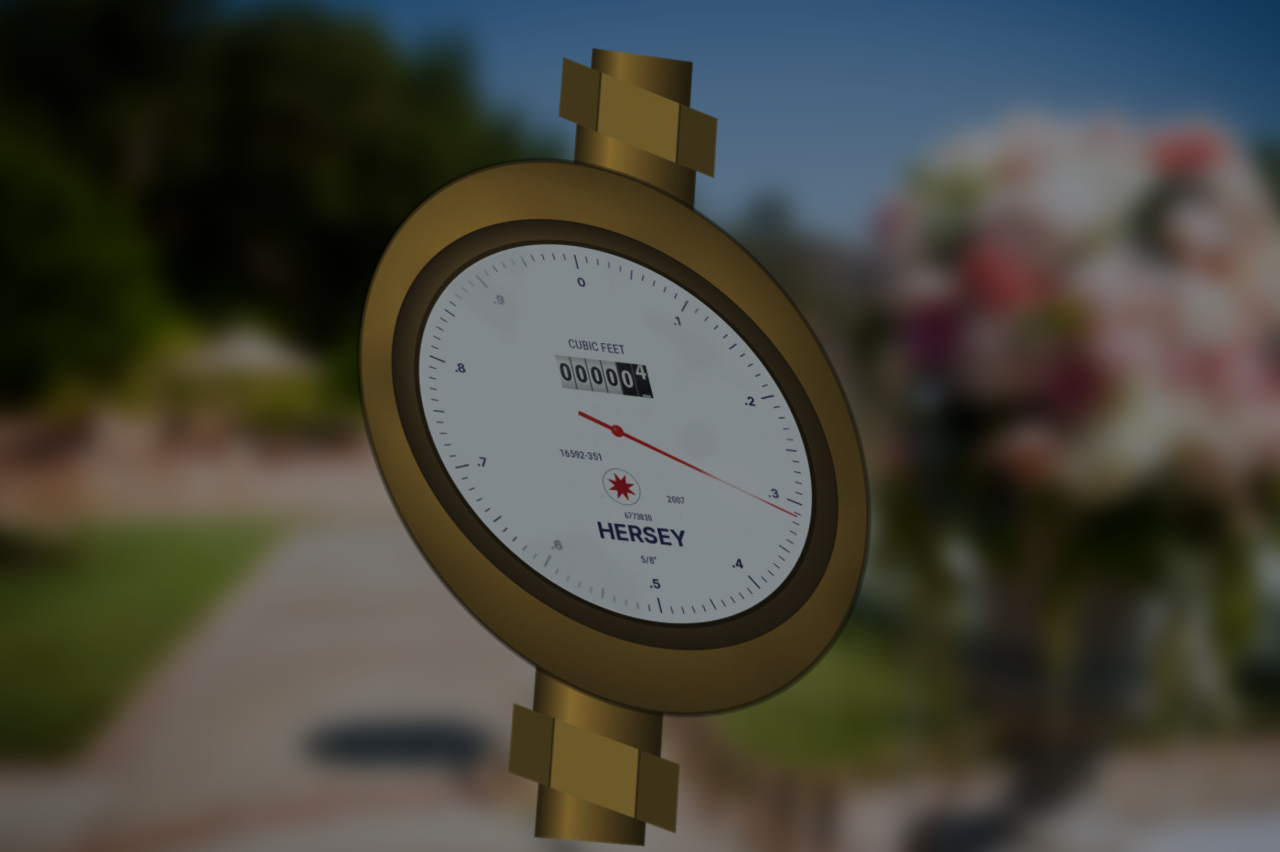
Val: 4.31,ft³
